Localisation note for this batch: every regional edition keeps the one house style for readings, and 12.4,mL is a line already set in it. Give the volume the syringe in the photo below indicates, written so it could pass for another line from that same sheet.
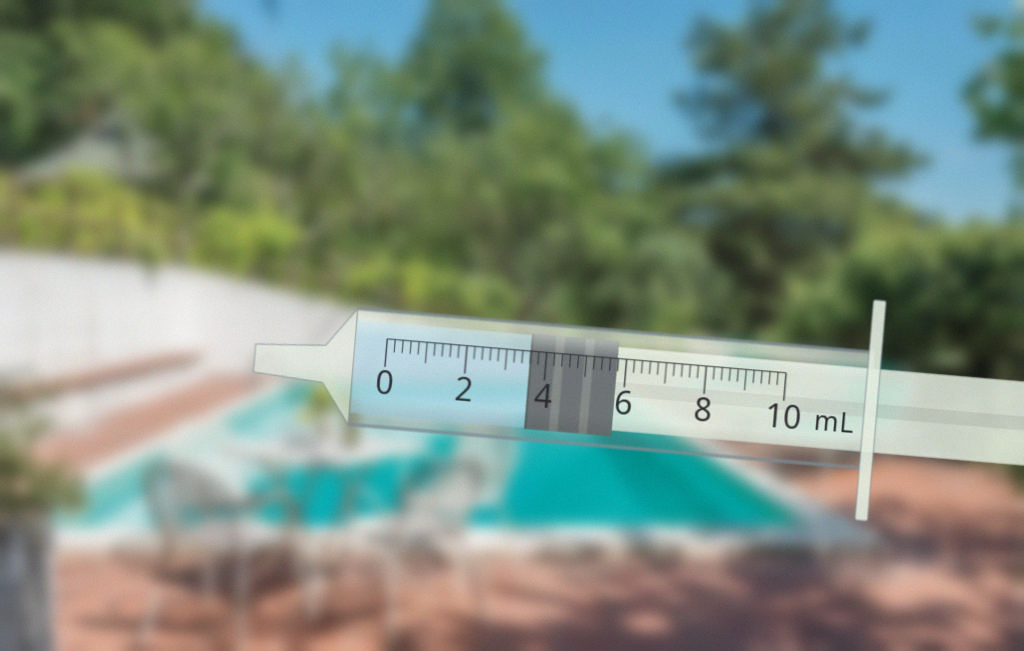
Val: 3.6,mL
